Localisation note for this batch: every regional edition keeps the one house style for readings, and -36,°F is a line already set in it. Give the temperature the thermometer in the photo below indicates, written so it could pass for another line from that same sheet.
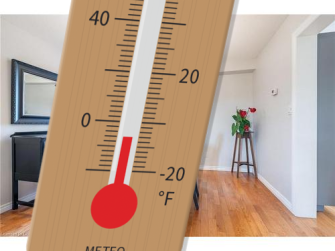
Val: -6,°F
